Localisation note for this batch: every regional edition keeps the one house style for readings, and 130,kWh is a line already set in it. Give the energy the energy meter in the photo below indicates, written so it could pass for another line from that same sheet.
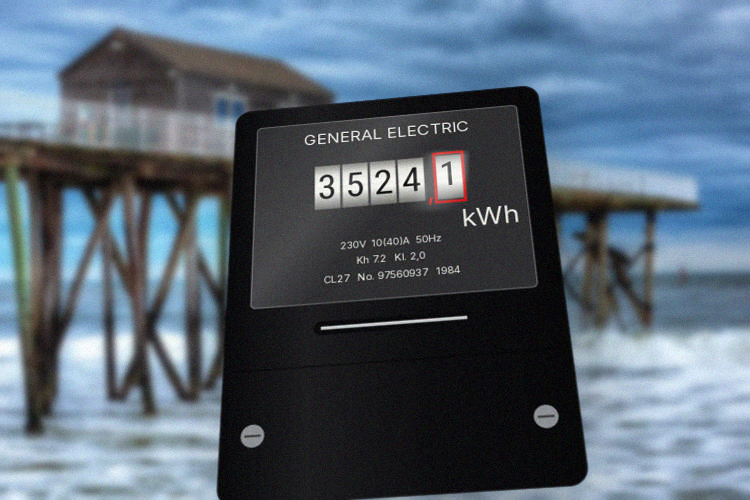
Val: 3524.1,kWh
